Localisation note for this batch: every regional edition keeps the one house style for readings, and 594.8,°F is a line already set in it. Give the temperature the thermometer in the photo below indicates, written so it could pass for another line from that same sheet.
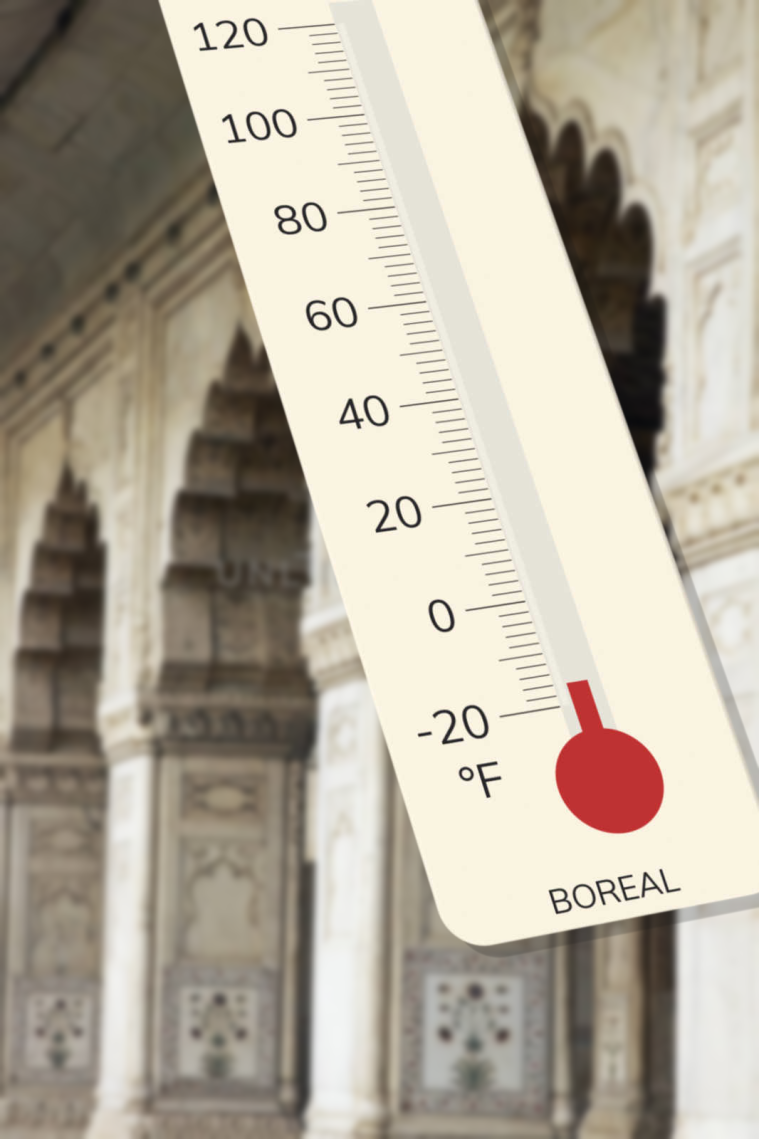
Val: -16,°F
